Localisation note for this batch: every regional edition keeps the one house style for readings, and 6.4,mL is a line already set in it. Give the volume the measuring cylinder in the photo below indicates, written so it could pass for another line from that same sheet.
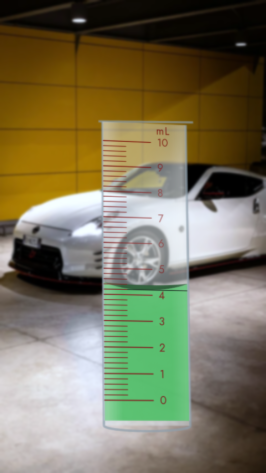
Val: 4.2,mL
